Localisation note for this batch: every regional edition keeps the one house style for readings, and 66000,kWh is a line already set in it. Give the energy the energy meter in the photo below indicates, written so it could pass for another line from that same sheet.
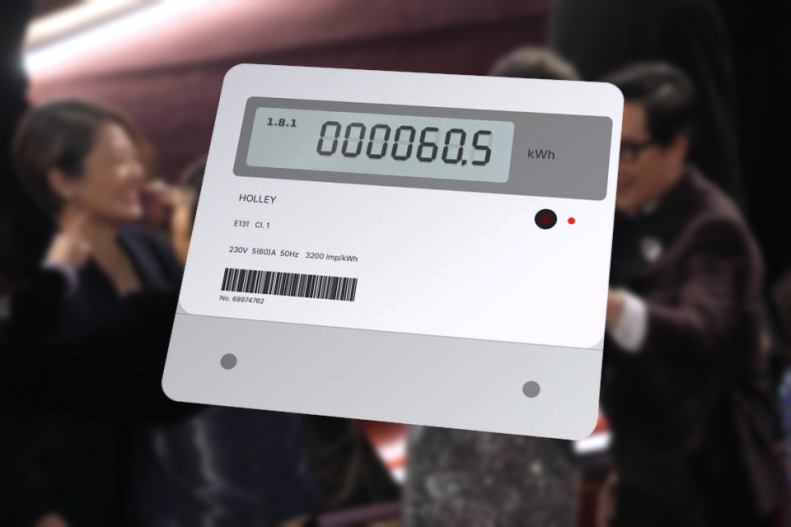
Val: 60.5,kWh
